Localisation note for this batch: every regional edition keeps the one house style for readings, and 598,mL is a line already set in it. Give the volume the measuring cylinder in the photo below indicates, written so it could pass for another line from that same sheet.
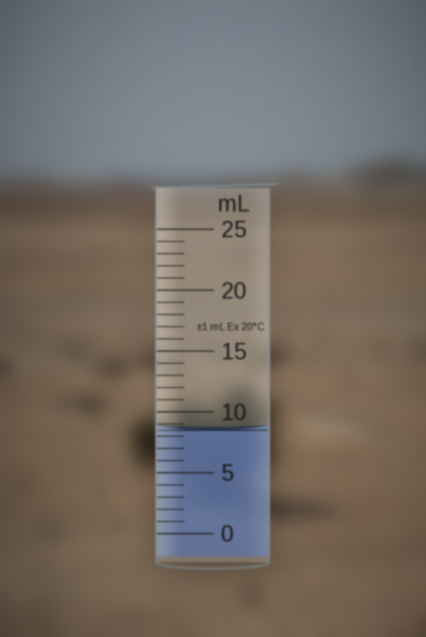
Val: 8.5,mL
